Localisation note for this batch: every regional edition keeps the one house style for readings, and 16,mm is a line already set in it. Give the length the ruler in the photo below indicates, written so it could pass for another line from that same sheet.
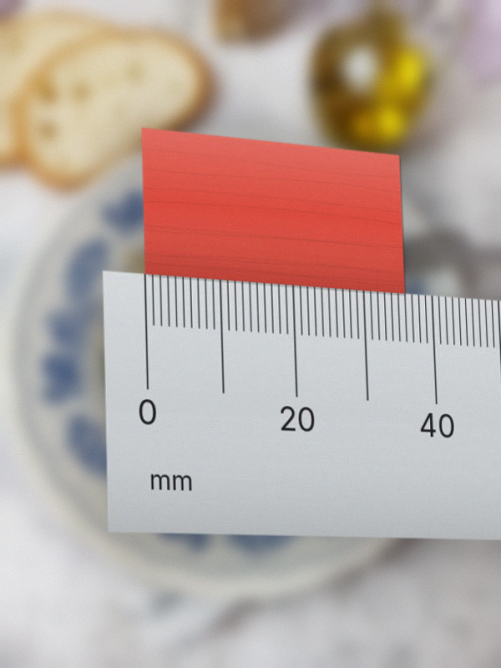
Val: 36,mm
